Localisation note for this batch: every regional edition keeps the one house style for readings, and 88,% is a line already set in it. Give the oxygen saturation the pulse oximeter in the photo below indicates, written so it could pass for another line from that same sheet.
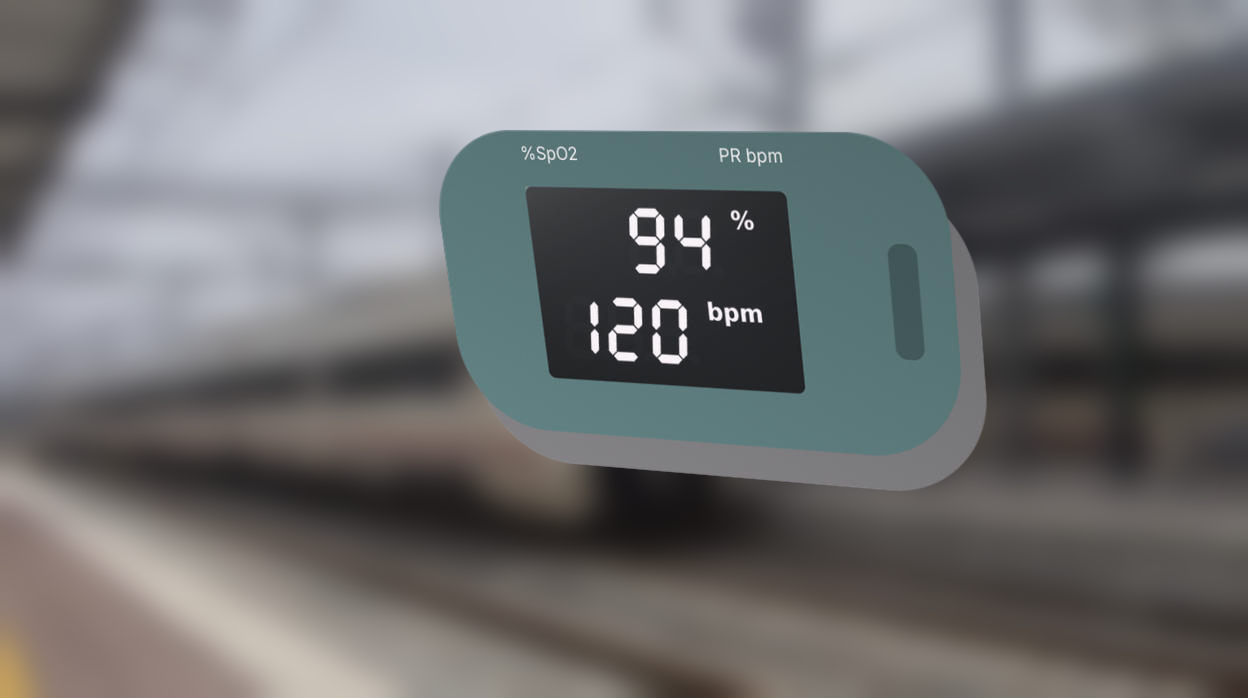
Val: 94,%
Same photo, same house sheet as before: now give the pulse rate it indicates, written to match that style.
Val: 120,bpm
